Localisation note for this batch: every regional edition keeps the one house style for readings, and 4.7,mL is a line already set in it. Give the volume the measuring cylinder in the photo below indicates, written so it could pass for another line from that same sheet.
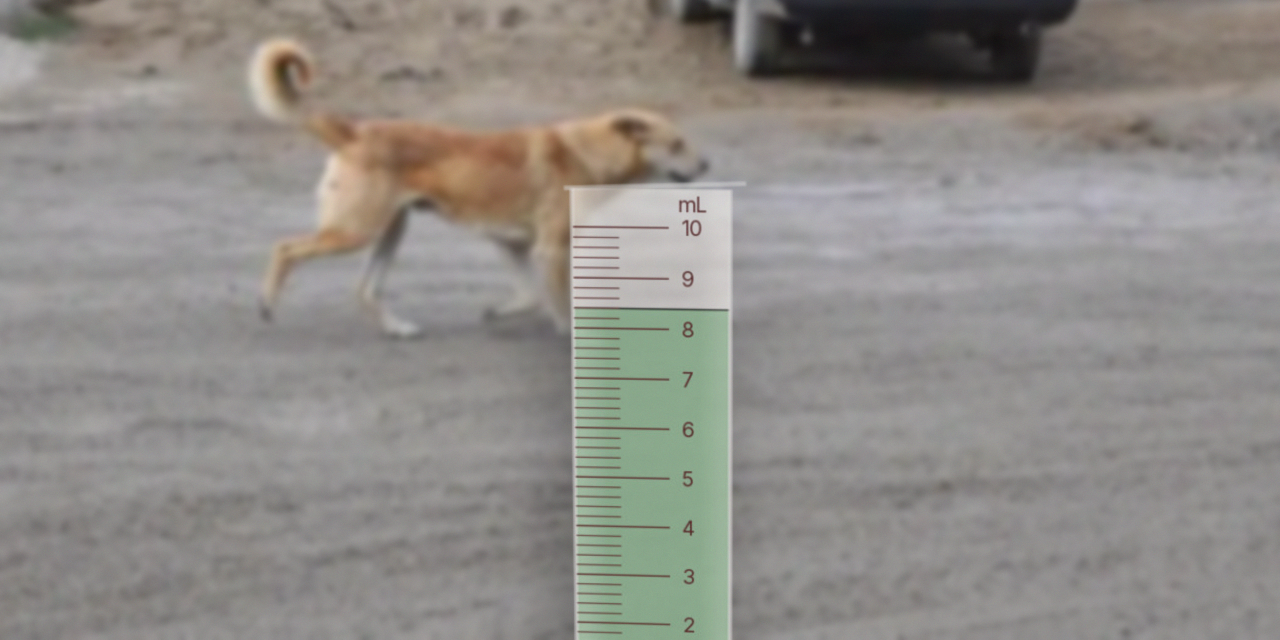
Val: 8.4,mL
